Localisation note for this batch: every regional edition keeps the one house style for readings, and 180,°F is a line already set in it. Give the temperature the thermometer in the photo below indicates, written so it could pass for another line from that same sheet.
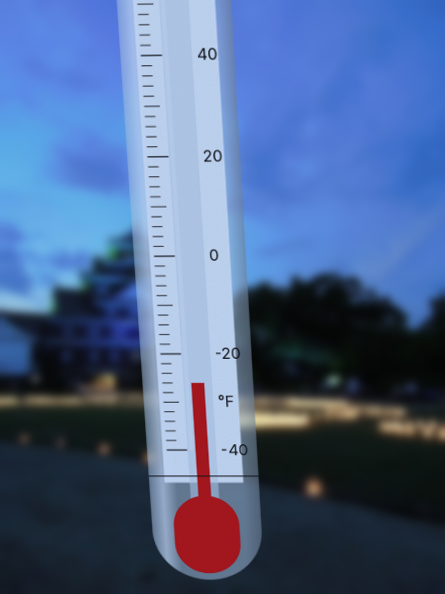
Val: -26,°F
